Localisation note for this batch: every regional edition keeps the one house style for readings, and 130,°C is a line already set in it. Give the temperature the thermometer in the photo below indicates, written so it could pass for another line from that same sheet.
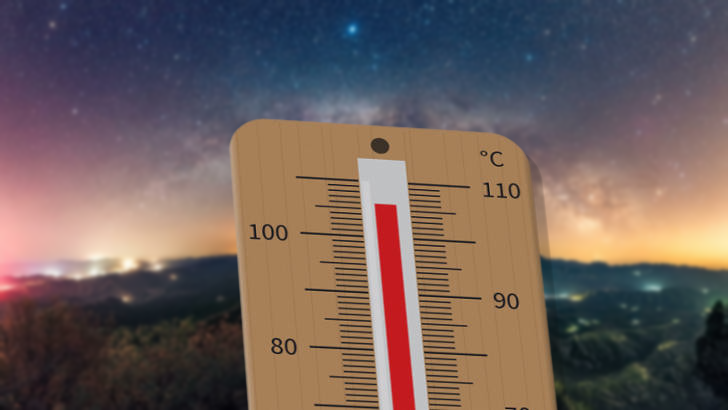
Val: 106,°C
